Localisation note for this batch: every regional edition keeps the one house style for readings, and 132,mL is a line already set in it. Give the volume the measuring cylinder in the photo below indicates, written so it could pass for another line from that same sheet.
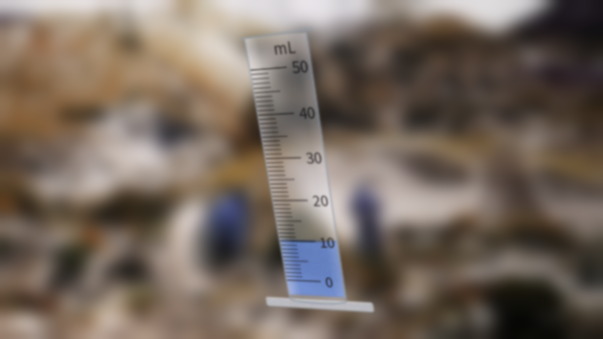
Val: 10,mL
